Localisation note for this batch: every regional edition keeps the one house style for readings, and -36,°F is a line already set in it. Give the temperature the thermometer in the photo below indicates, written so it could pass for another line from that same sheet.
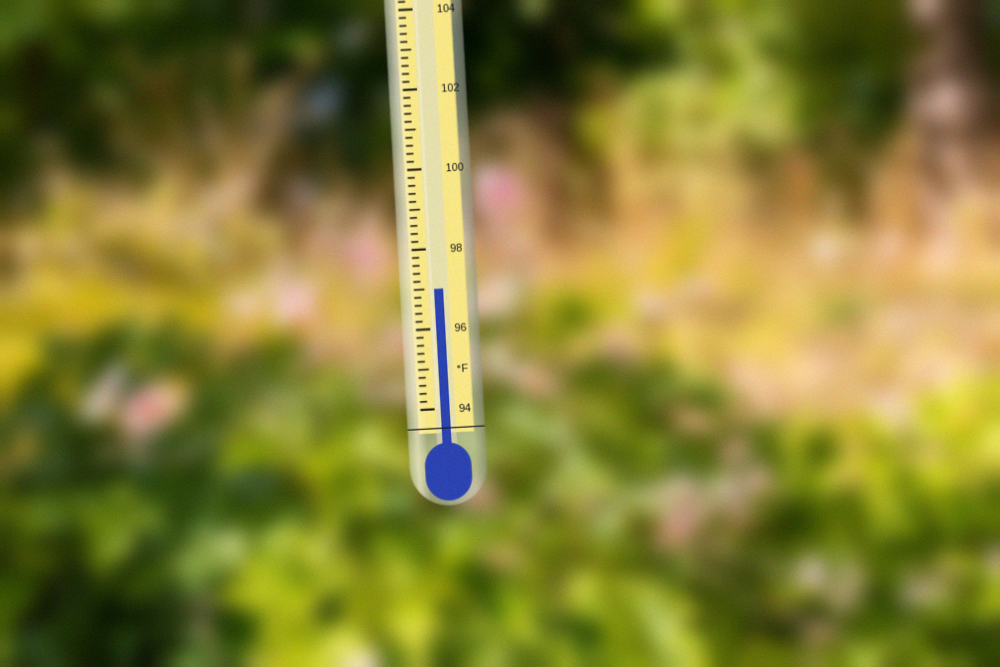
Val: 97,°F
